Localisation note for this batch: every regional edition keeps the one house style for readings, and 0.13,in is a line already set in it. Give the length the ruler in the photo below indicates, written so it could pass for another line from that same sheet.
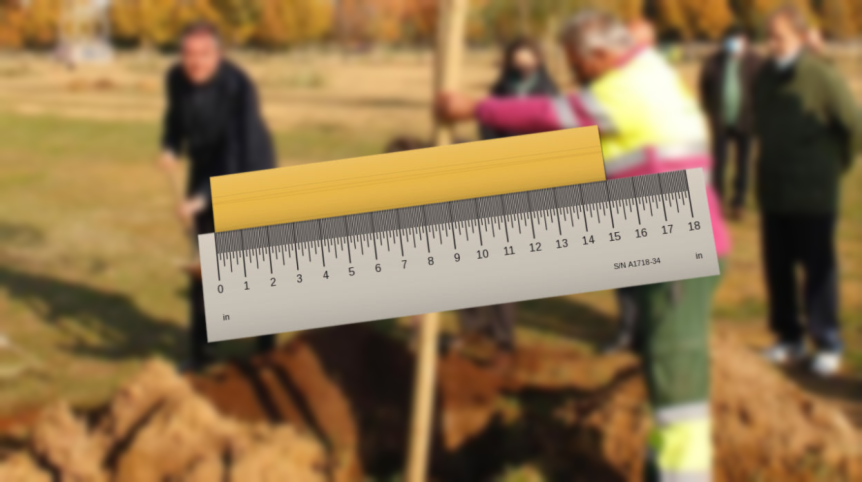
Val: 15,in
